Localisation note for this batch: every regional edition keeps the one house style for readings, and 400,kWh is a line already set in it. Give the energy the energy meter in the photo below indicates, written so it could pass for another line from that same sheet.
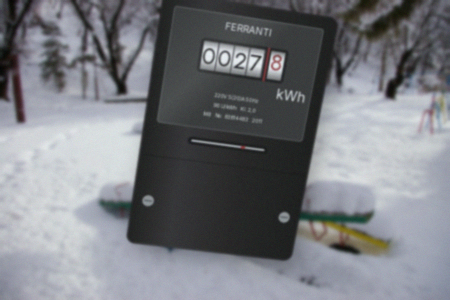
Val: 27.8,kWh
